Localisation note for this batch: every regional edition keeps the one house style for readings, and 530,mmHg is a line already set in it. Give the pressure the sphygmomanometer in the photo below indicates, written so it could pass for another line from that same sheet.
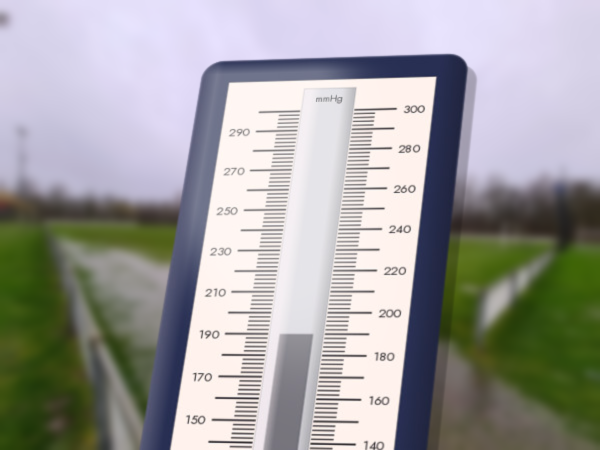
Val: 190,mmHg
